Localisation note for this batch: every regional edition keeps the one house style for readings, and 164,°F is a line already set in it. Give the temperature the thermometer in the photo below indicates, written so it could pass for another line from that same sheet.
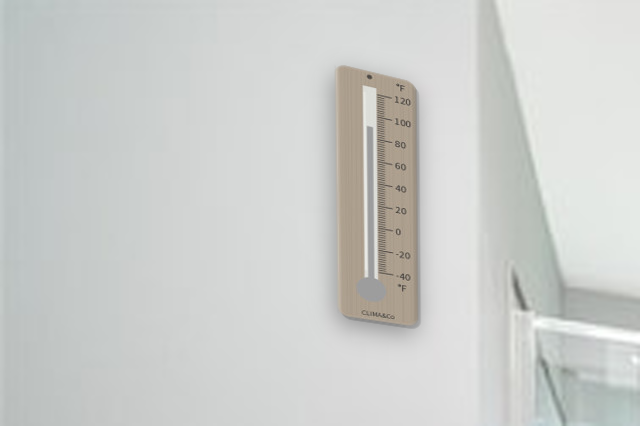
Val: 90,°F
